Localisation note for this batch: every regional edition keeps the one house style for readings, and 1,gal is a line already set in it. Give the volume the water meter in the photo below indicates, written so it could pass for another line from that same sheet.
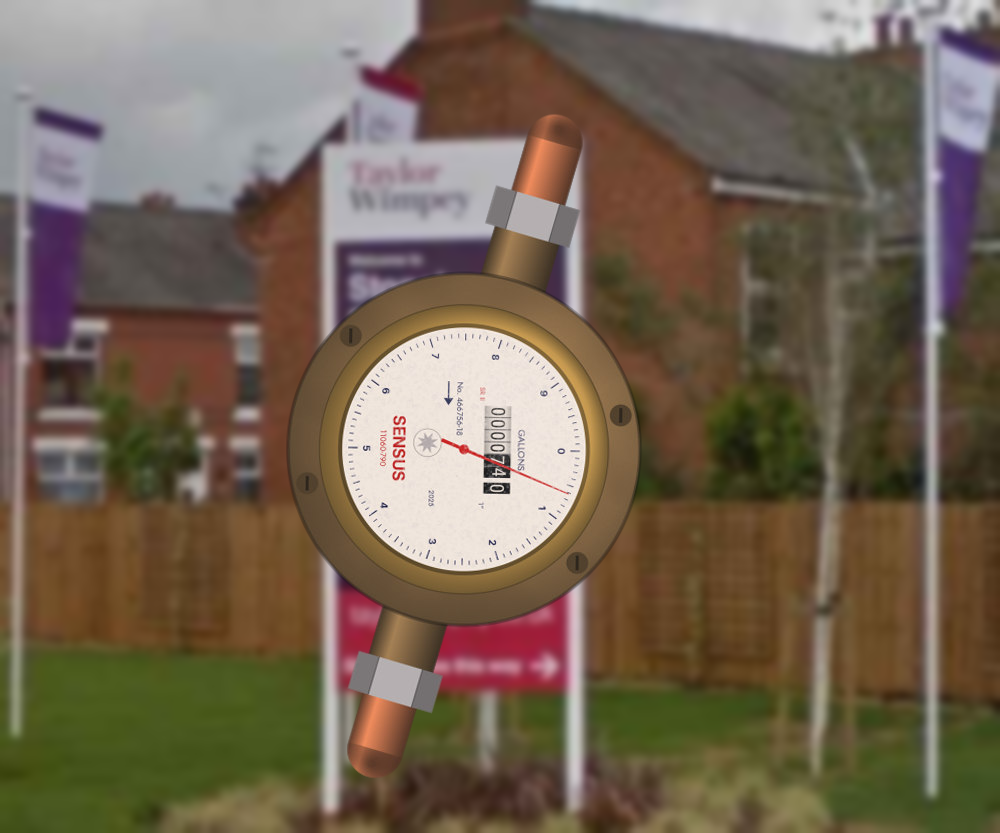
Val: 740.6,gal
